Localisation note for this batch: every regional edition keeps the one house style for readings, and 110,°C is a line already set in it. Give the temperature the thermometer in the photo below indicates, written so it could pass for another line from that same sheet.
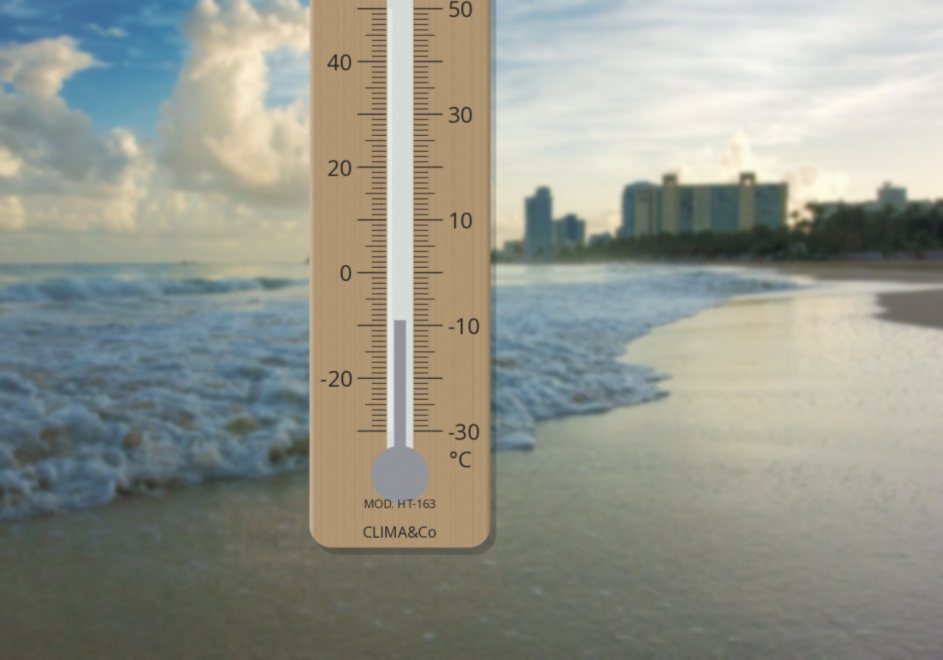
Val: -9,°C
